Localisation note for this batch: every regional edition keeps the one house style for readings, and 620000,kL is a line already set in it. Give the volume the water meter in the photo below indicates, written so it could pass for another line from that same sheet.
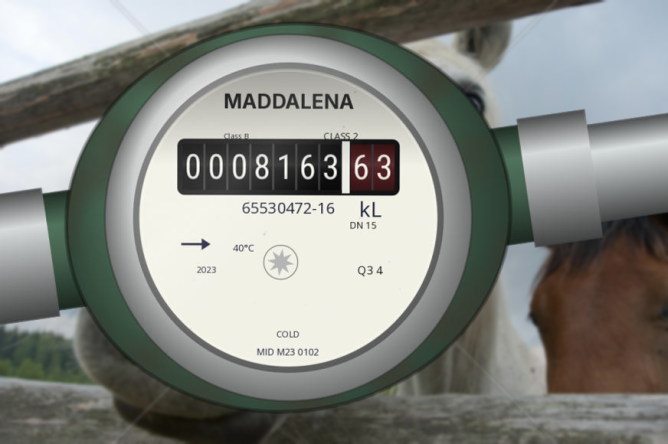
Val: 8163.63,kL
